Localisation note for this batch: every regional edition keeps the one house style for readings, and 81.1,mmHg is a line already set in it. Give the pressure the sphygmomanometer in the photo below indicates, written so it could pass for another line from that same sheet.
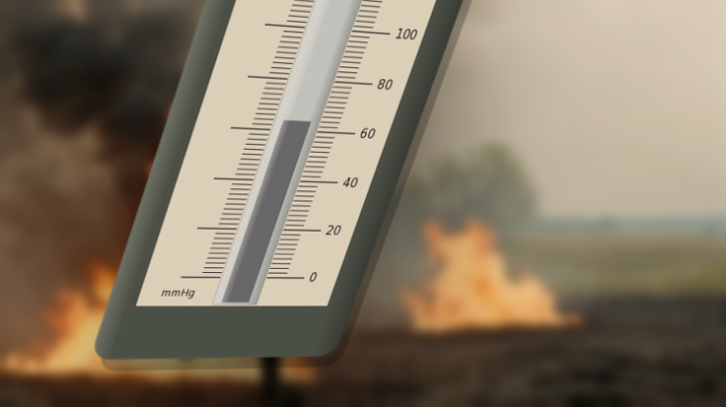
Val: 64,mmHg
